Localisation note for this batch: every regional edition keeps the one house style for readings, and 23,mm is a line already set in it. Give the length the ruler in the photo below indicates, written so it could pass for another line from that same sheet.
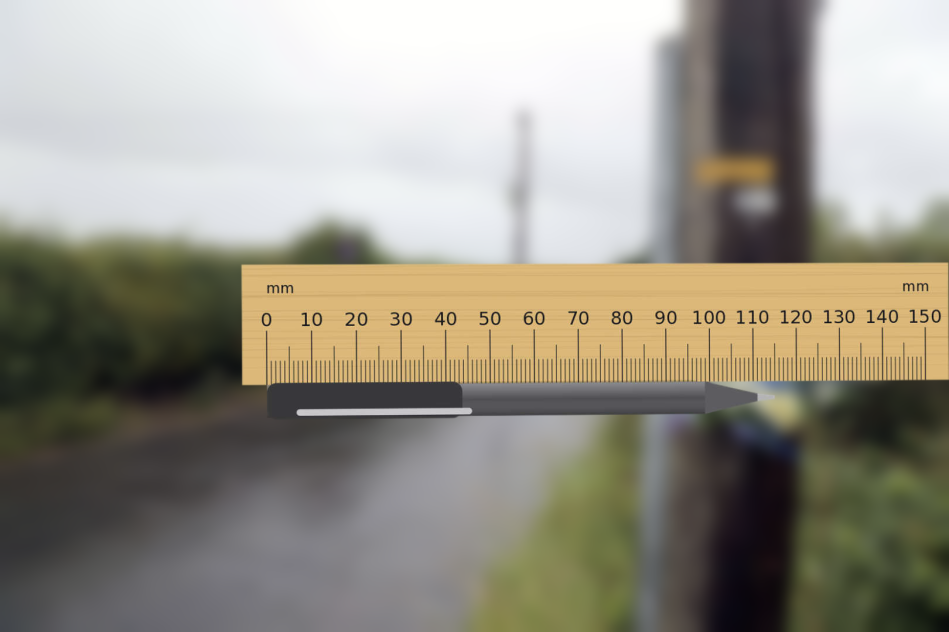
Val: 115,mm
